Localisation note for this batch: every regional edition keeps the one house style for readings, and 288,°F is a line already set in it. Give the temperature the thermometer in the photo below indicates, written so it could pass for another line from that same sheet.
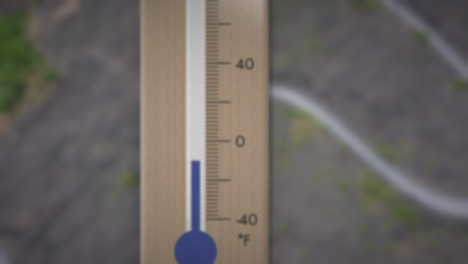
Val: -10,°F
